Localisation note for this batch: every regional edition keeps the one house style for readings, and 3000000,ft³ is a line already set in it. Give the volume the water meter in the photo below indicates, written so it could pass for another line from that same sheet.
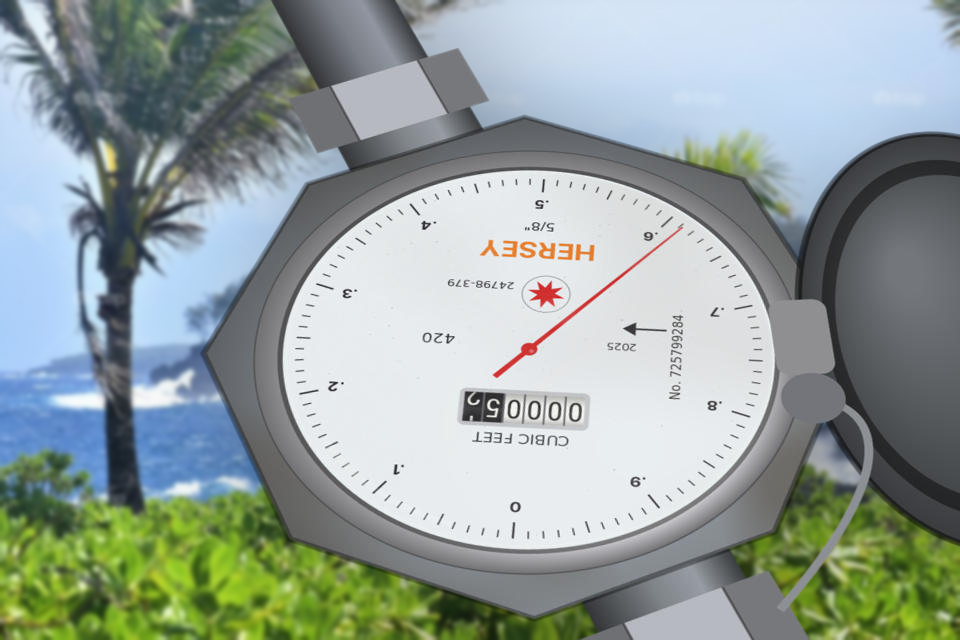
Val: 51.61,ft³
